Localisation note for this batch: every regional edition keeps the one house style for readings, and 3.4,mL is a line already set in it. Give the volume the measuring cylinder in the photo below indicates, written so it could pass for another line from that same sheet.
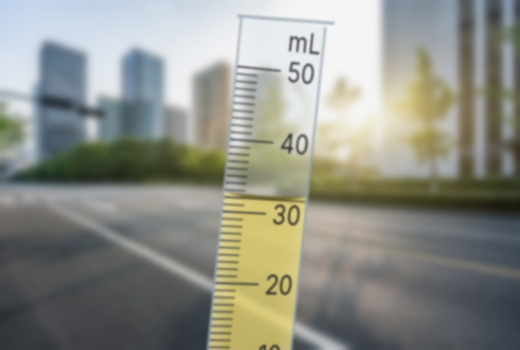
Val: 32,mL
